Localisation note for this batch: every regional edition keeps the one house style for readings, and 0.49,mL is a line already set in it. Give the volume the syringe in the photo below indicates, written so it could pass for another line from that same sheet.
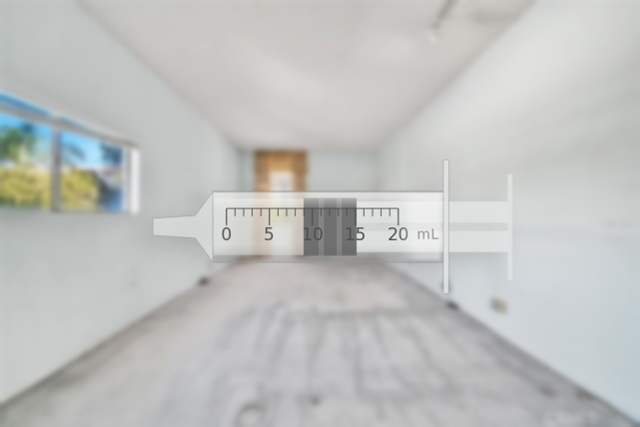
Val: 9,mL
